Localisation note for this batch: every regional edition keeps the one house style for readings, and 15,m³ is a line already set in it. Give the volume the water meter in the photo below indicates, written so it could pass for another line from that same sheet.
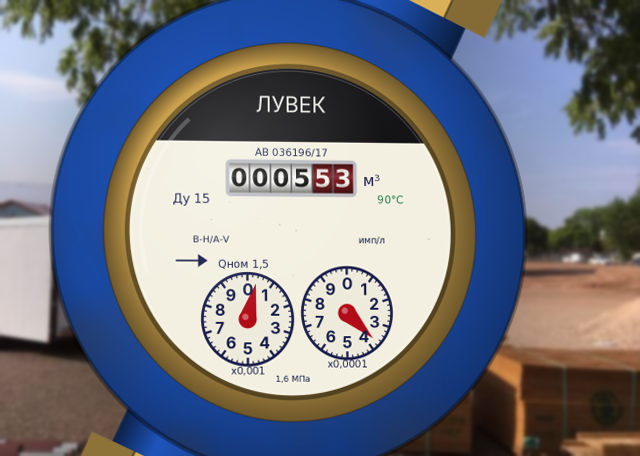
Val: 5.5303,m³
